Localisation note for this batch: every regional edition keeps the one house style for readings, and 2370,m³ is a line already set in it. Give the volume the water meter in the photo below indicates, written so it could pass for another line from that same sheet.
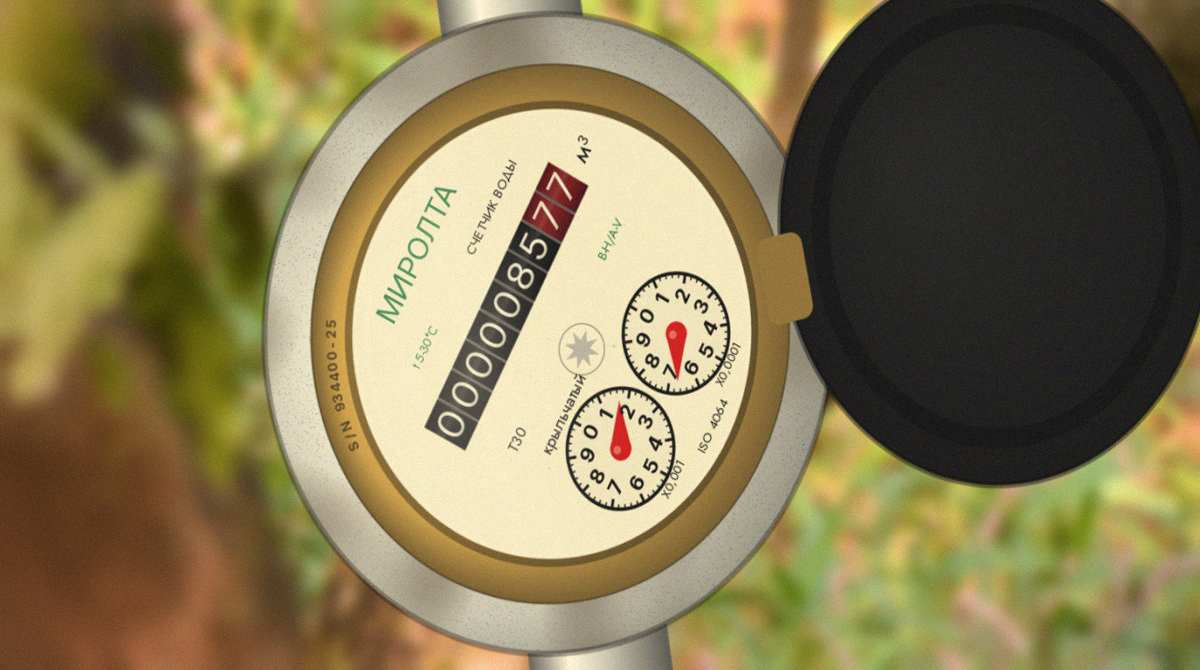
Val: 85.7716,m³
